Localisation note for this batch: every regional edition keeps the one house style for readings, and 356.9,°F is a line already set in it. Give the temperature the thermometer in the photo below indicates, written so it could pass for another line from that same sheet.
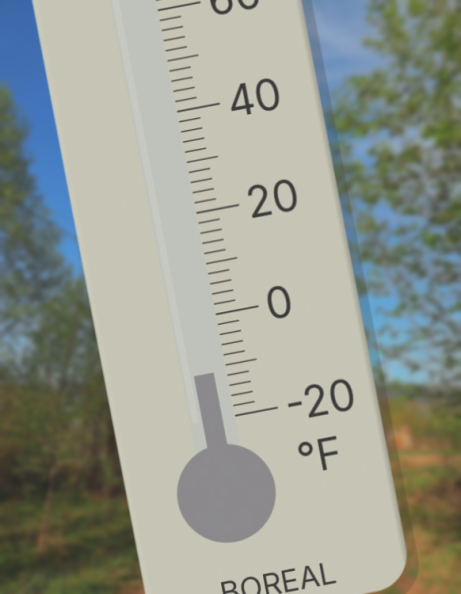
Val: -11,°F
